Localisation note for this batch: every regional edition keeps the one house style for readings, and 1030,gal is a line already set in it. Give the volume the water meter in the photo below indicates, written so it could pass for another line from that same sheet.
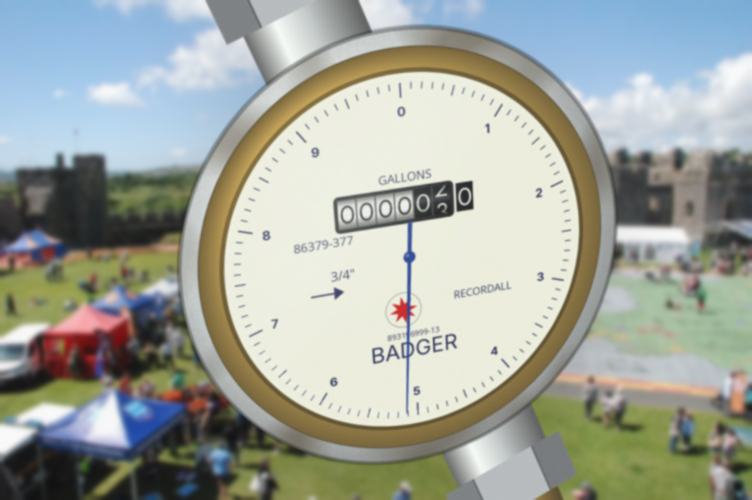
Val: 25.1,gal
